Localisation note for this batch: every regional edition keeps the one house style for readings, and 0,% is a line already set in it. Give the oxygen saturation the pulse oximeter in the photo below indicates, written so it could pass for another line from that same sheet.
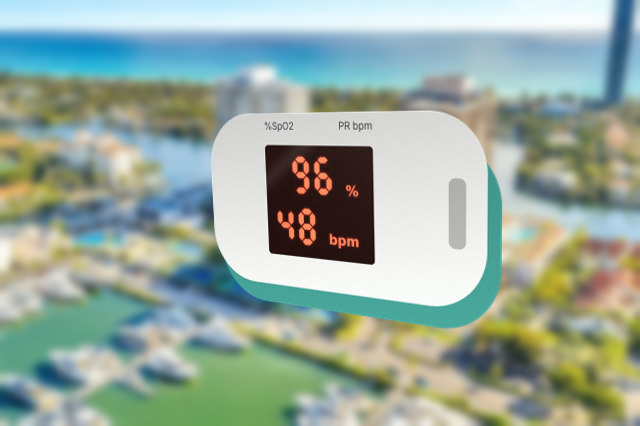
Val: 96,%
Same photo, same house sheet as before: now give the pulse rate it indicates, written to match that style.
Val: 48,bpm
